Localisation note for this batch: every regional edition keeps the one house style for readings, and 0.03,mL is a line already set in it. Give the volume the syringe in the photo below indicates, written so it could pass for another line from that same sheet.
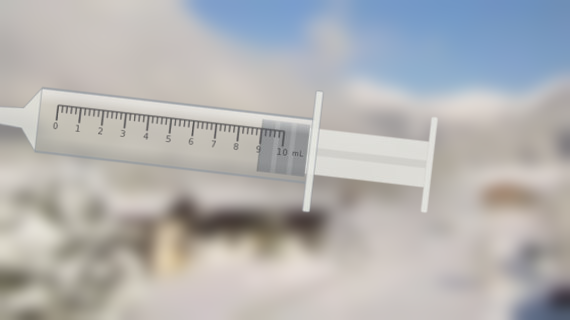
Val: 9,mL
